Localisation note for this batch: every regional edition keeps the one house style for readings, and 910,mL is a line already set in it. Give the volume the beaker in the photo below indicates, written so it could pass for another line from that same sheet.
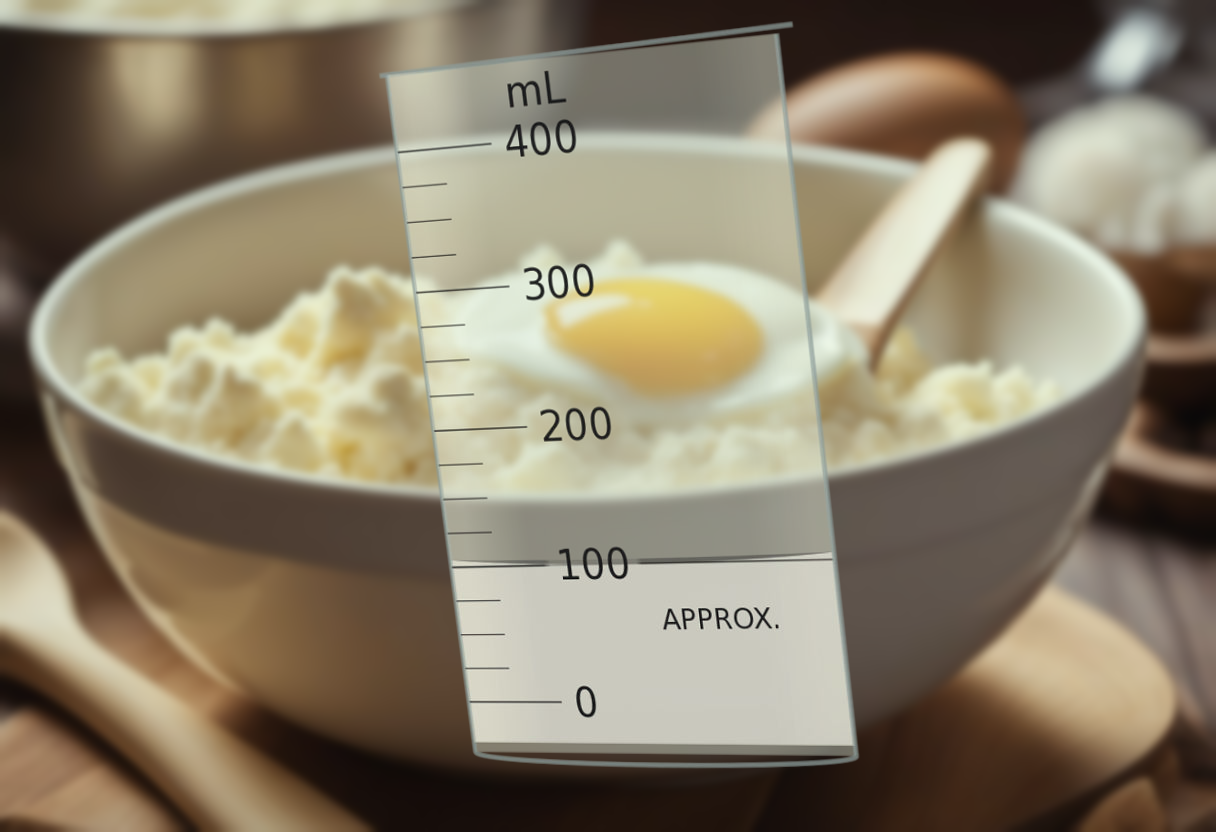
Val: 100,mL
